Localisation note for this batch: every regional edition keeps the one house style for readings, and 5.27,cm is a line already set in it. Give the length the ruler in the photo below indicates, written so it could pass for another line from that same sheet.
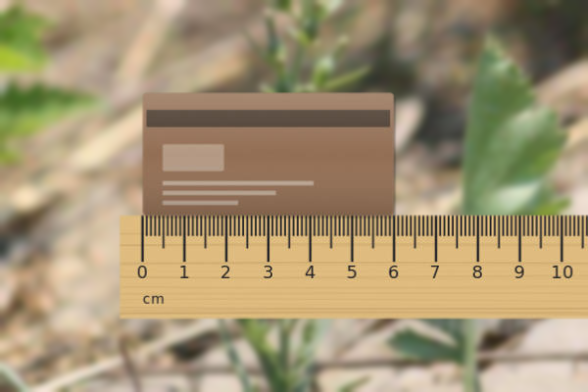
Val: 6,cm
